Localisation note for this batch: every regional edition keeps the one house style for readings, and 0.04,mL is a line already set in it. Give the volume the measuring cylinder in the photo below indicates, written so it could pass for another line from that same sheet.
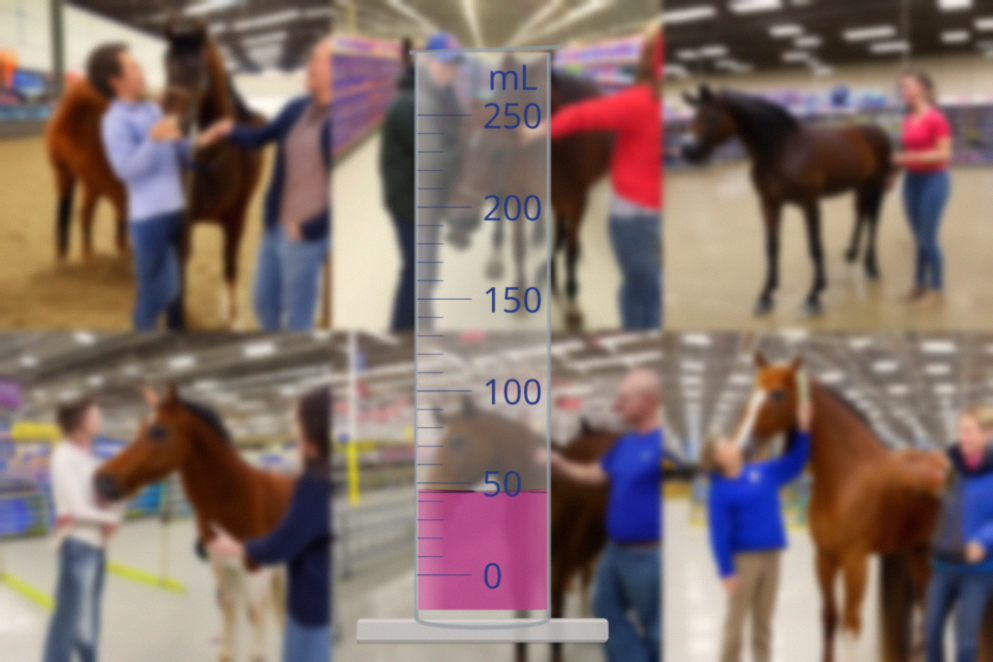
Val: 45,mL
